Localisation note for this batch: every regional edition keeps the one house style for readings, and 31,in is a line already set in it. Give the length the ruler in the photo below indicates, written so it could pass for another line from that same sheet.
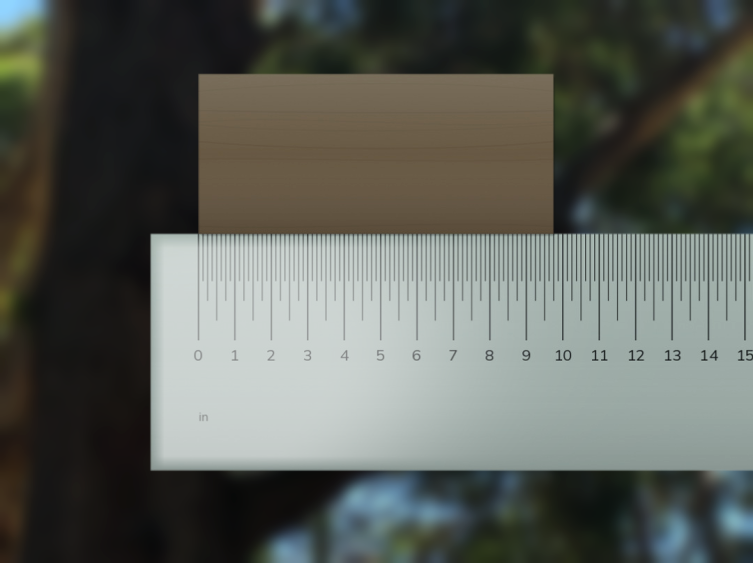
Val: 9.75,in
